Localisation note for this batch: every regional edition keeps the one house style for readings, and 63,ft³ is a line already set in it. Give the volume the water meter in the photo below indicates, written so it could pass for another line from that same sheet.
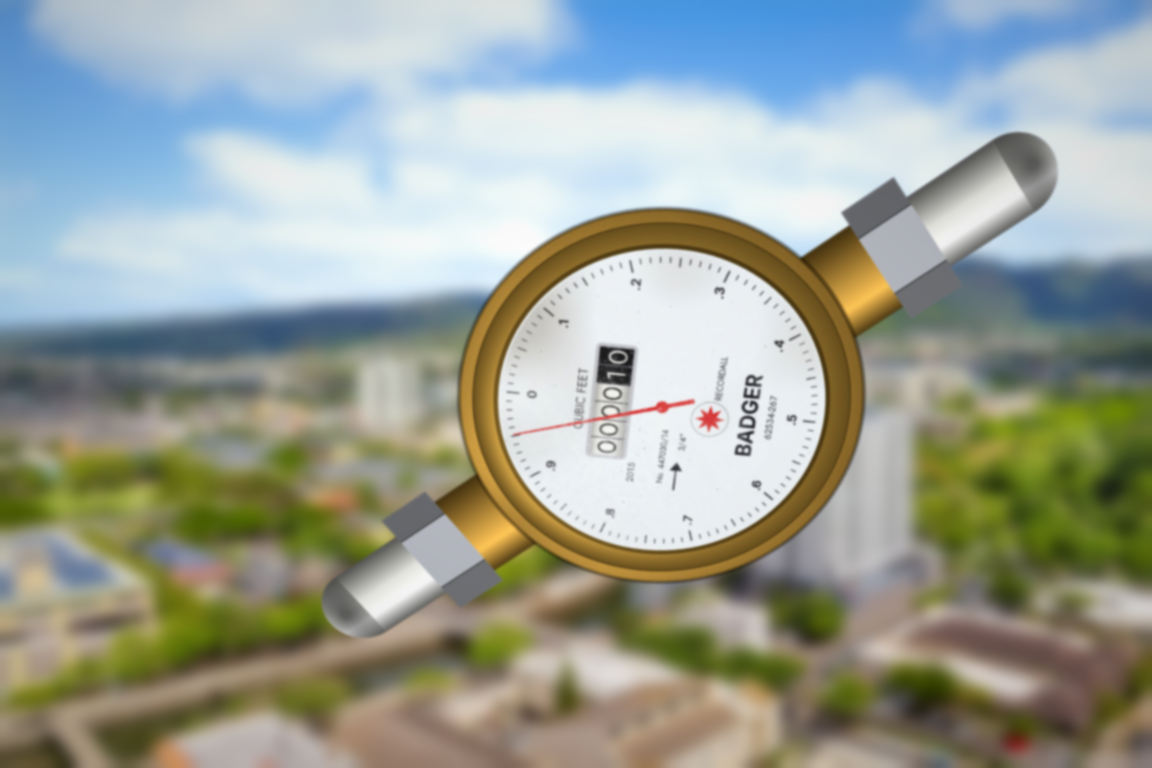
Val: 9.95,ft³
